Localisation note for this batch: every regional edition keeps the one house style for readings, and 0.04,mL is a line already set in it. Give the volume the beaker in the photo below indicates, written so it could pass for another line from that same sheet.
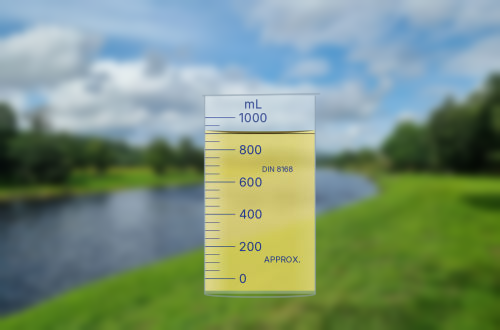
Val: 900,mL
